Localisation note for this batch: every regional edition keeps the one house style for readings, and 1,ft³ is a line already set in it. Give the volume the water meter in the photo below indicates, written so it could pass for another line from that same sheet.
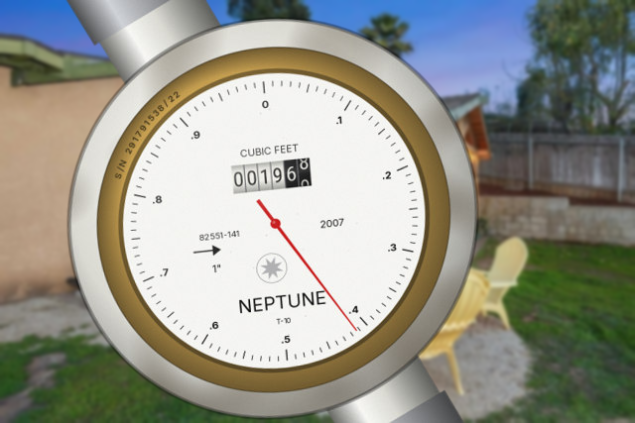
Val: 1968.41,ft³
